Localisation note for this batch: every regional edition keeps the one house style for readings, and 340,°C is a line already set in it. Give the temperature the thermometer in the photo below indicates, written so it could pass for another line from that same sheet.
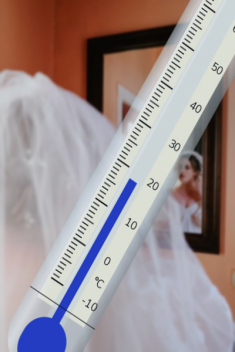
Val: 18,°C
